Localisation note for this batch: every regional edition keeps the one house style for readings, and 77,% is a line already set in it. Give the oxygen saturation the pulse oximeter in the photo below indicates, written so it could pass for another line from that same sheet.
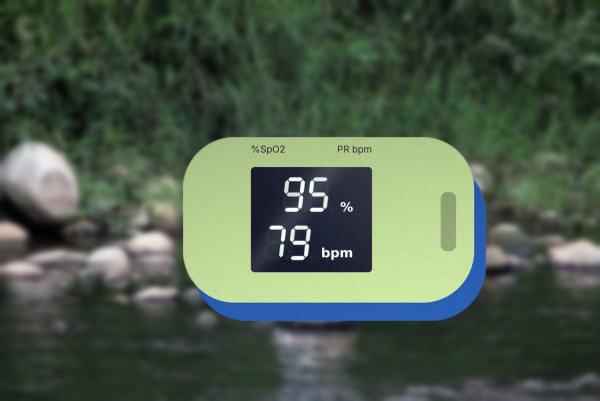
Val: 95,%
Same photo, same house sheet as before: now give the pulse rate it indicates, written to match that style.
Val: 79,bpm
